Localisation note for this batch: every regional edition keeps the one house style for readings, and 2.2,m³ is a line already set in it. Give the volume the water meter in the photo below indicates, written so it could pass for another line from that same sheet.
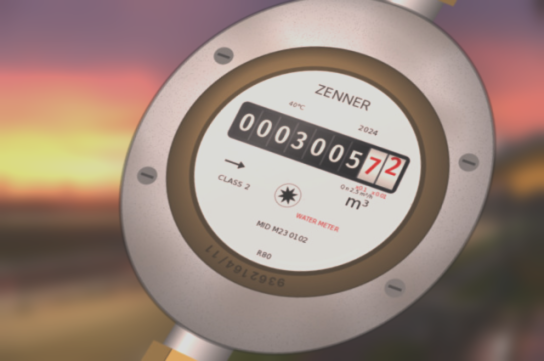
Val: 3005.72,m³
